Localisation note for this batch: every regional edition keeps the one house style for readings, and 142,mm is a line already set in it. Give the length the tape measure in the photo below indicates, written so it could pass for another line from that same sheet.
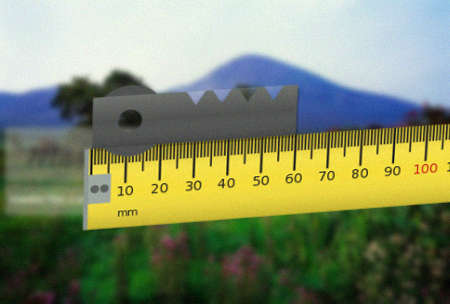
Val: 60,mm
